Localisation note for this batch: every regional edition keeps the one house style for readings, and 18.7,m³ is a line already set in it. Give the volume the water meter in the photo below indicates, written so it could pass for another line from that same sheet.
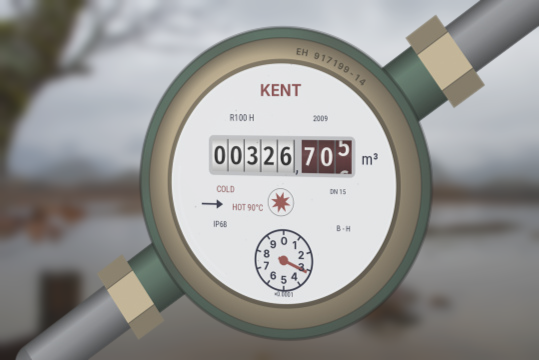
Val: 326.7053,m³
